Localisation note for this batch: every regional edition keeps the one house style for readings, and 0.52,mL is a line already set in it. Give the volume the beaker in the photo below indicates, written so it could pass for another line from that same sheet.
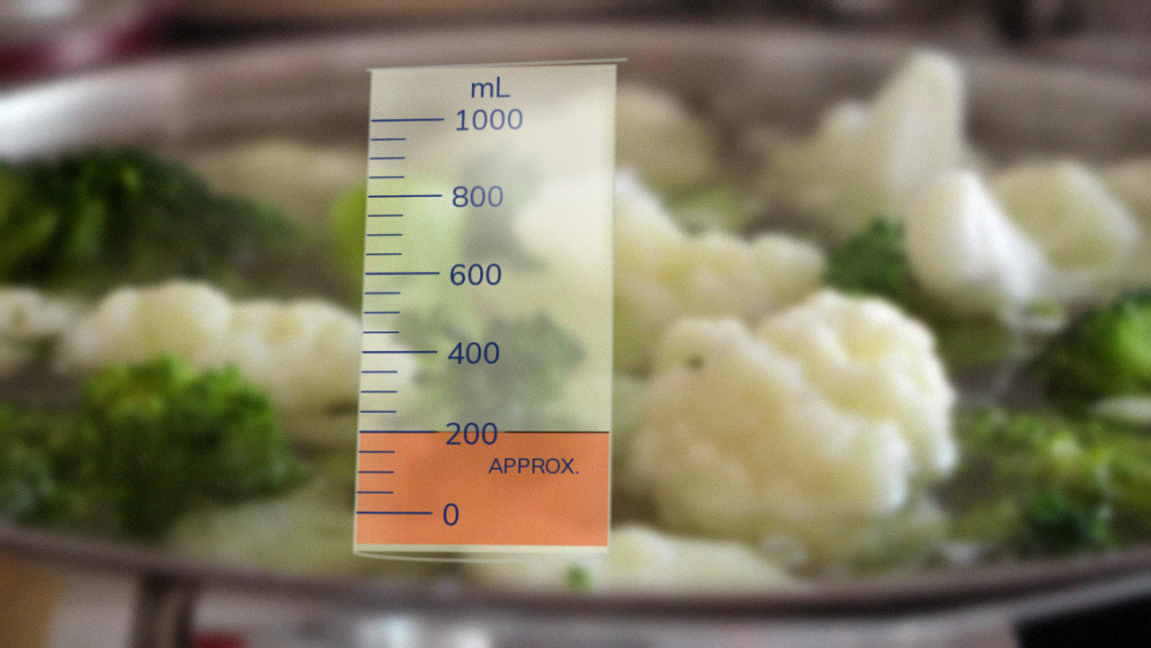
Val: 200,mL
